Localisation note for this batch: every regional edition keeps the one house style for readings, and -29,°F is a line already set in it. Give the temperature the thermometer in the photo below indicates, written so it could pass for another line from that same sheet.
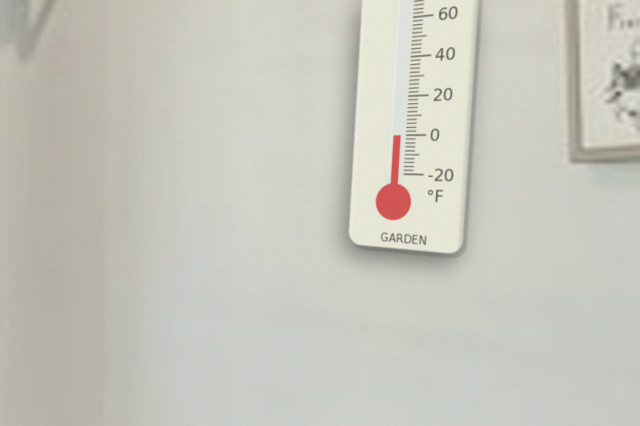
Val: 0,°F
